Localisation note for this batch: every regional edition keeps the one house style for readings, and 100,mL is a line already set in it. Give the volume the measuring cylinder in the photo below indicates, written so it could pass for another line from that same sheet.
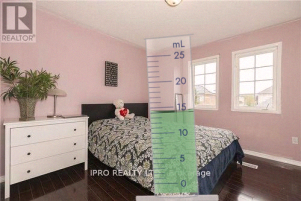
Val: 14,mL
